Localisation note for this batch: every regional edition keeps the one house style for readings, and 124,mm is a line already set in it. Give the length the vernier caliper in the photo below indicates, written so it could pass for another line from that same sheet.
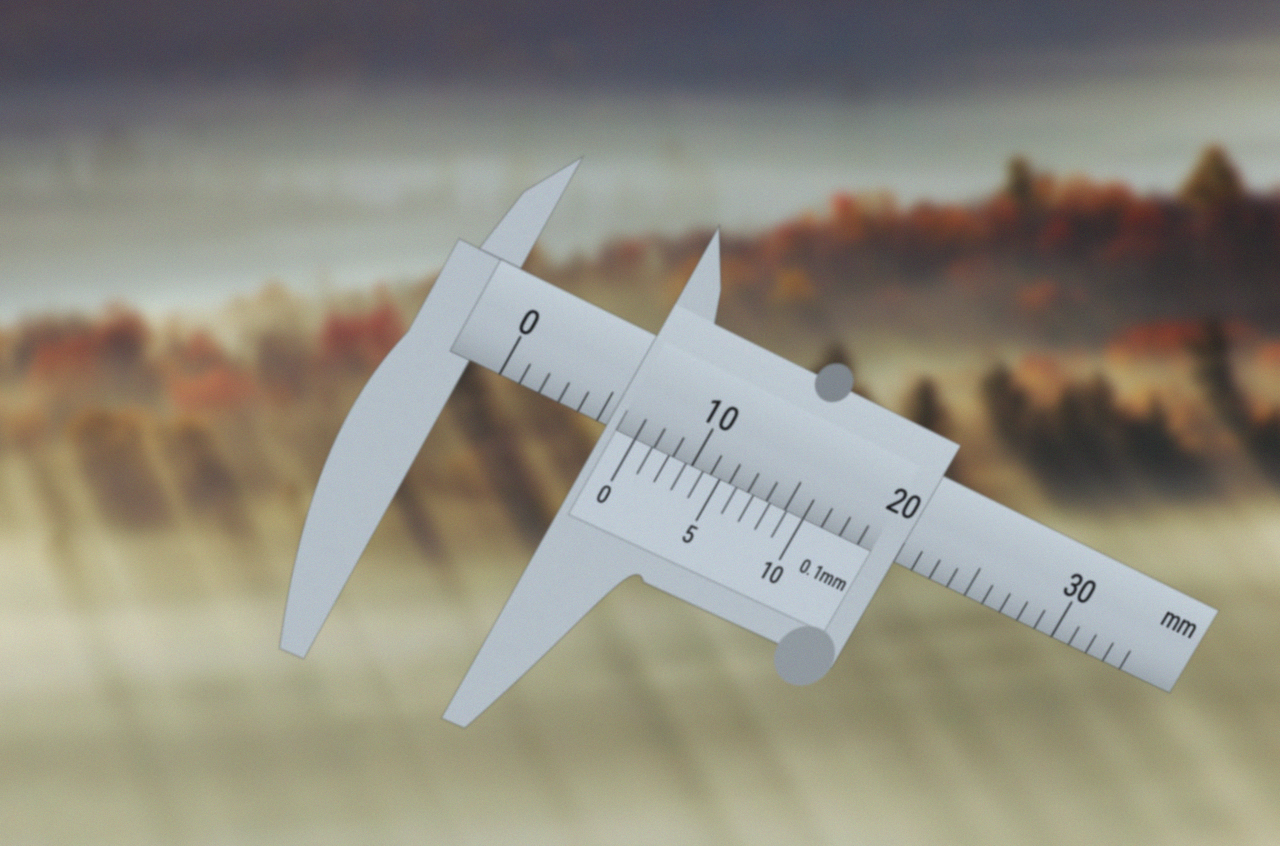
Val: 7.0,mm
